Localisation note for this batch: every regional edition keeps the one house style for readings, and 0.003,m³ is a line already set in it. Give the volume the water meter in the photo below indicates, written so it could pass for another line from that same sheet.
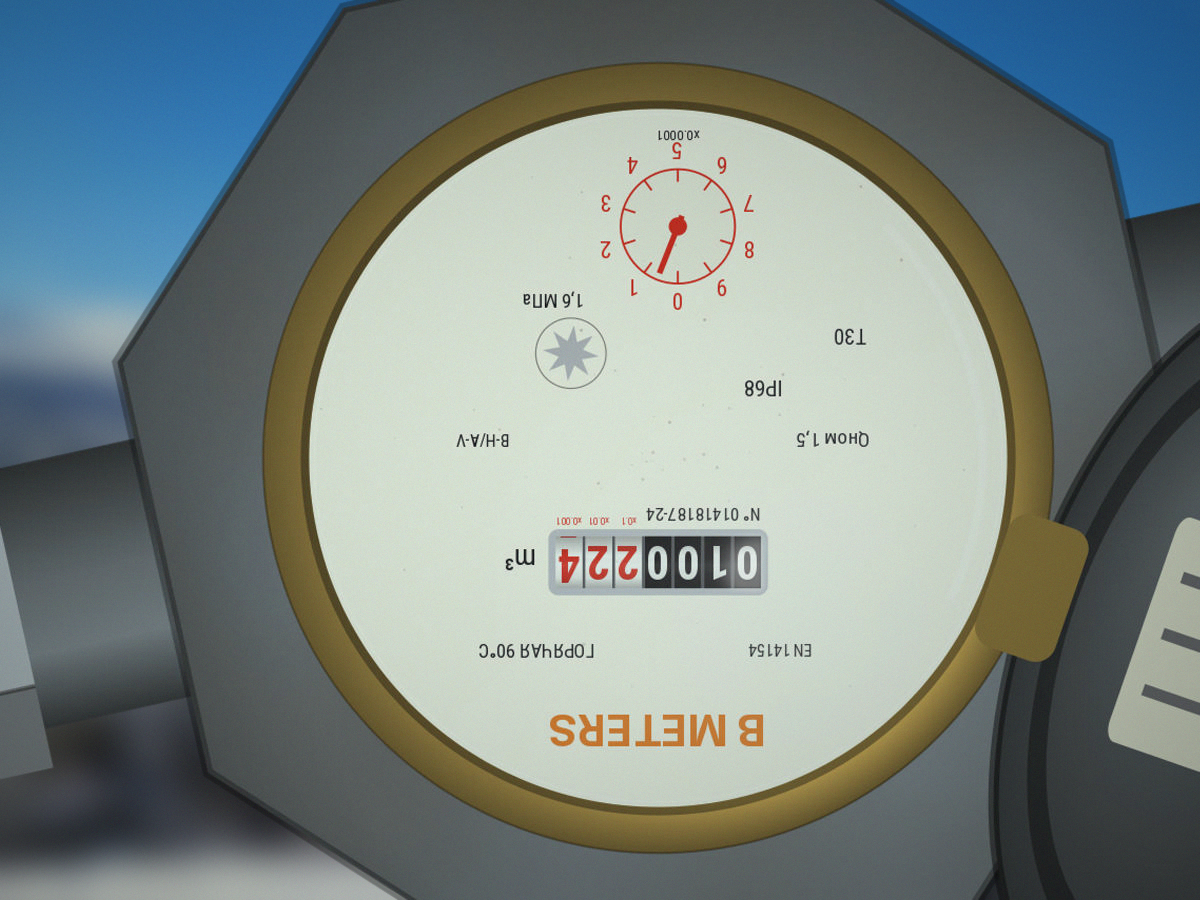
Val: 100.2240,m³
